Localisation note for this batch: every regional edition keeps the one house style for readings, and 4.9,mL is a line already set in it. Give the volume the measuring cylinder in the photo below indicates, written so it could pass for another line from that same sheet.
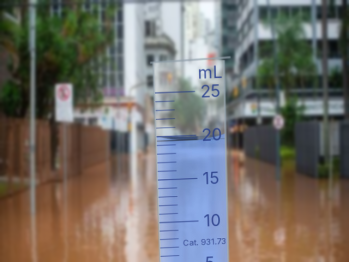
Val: 19.5,mL
